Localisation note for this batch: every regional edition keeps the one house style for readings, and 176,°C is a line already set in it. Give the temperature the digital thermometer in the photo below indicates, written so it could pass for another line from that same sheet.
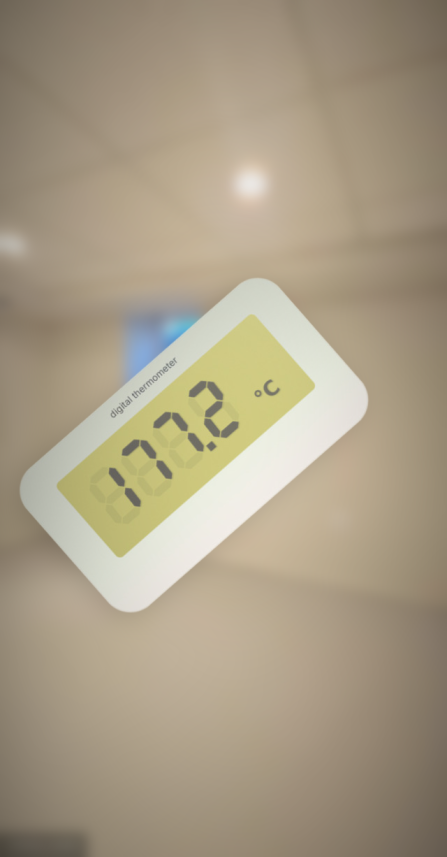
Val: 177.2,°C
